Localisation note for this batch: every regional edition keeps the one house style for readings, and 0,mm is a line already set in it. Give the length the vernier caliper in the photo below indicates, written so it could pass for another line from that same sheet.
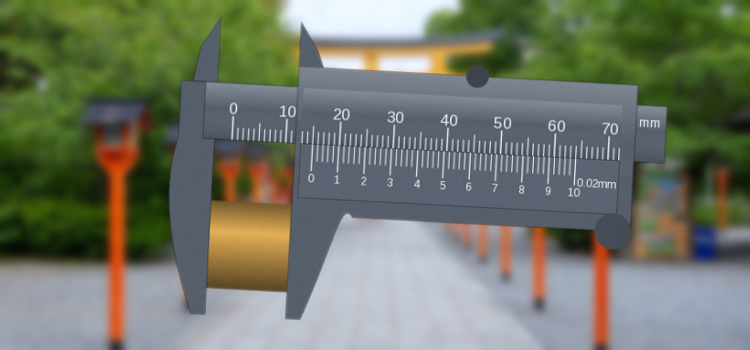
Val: 15.0,mm
